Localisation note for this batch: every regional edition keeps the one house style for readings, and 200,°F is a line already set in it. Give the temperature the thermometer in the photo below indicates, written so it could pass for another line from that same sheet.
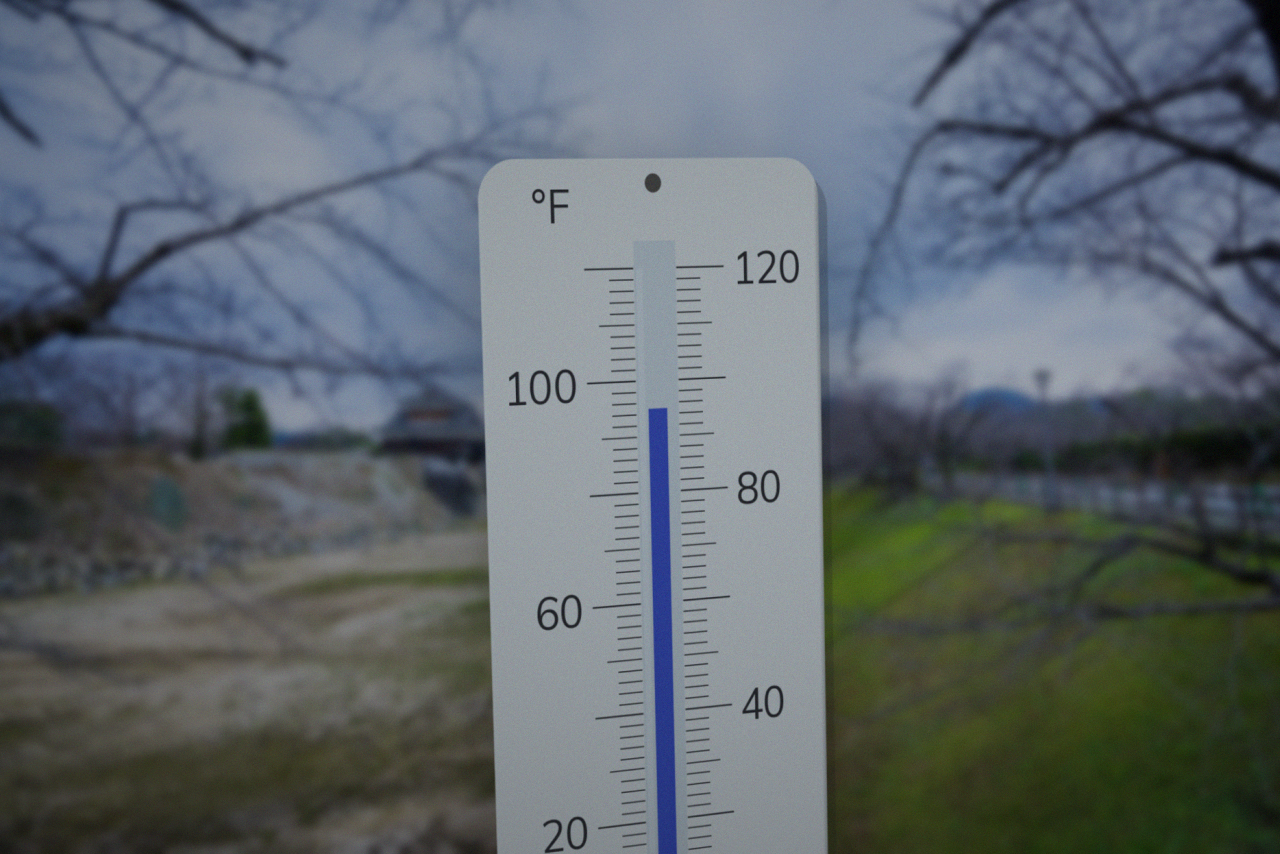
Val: 95,°F
